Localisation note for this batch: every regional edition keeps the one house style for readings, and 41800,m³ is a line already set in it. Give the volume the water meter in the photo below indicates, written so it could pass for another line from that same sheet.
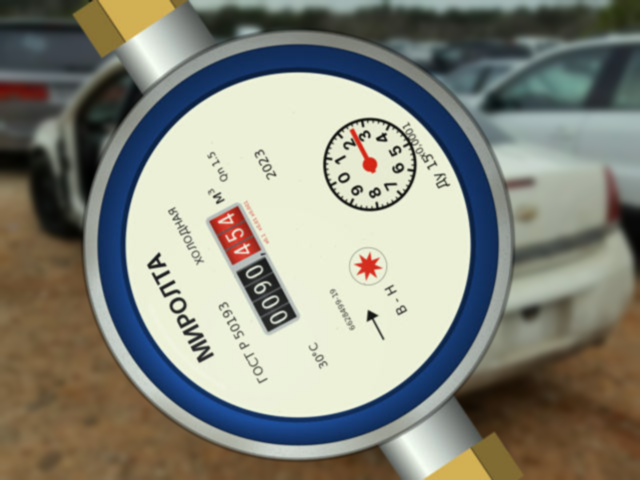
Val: 90.4542,m³
